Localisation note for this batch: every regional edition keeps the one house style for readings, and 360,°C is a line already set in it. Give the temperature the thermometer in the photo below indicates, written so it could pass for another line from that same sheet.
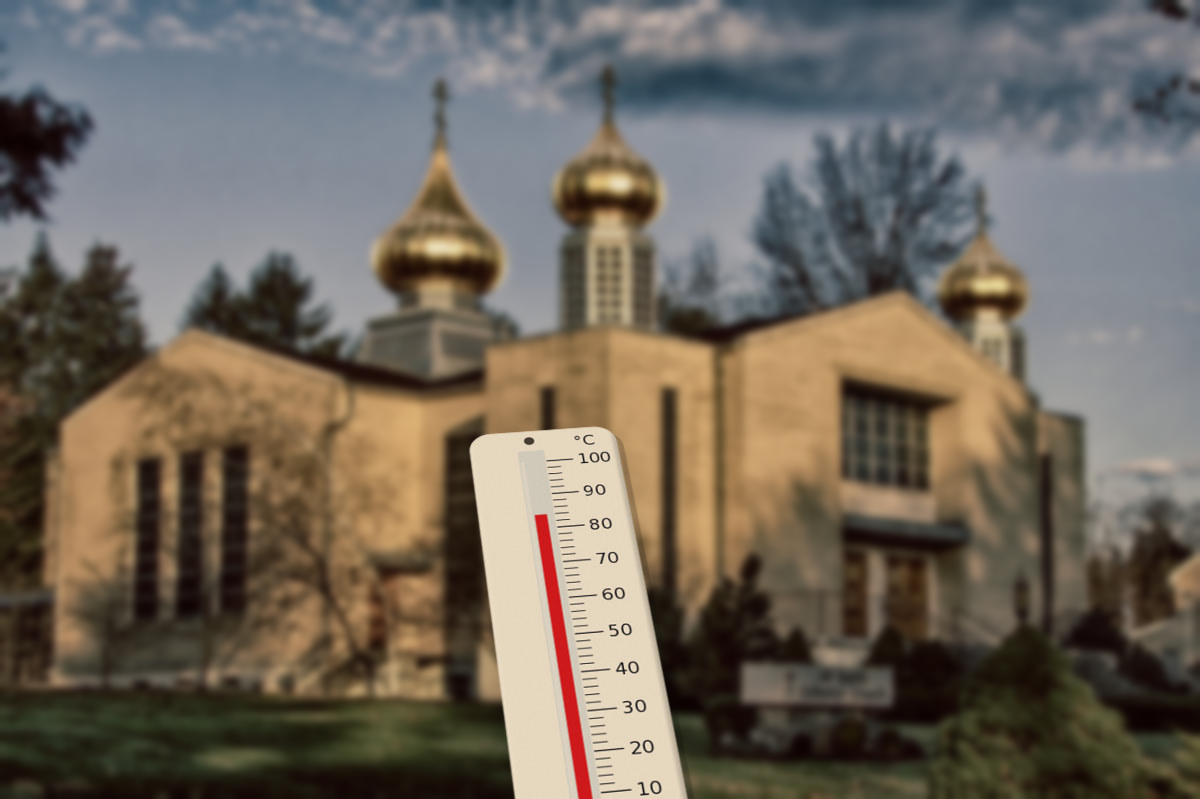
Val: 84,°C
